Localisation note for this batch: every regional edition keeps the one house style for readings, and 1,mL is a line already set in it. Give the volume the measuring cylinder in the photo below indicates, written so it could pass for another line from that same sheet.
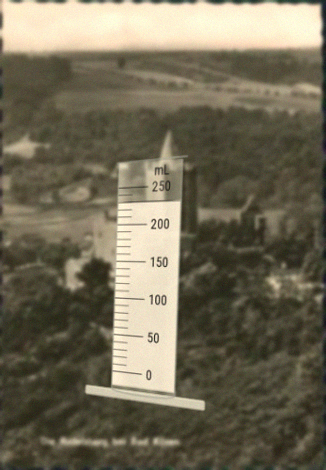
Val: 230,mL
